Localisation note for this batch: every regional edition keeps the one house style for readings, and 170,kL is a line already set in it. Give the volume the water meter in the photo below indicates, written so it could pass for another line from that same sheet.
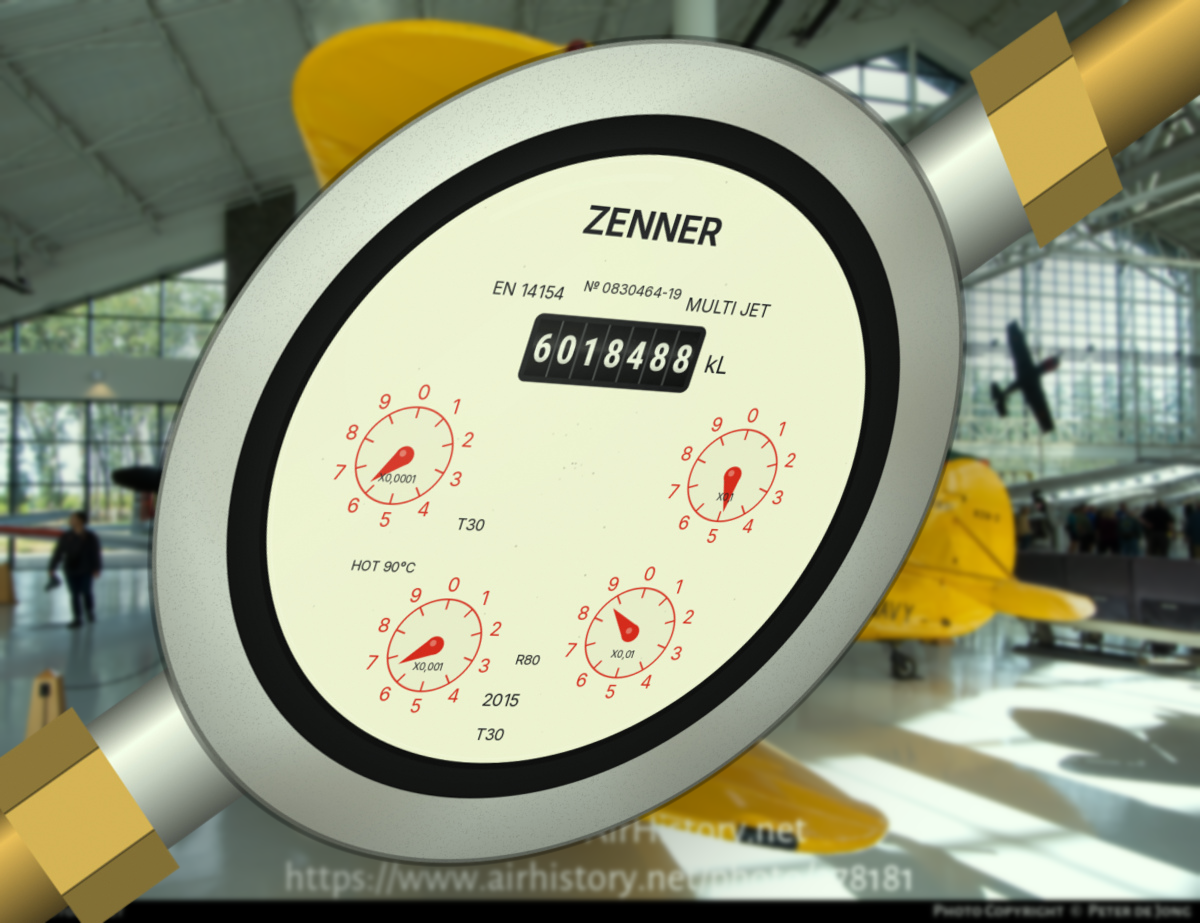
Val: 6018488.4866,kL
